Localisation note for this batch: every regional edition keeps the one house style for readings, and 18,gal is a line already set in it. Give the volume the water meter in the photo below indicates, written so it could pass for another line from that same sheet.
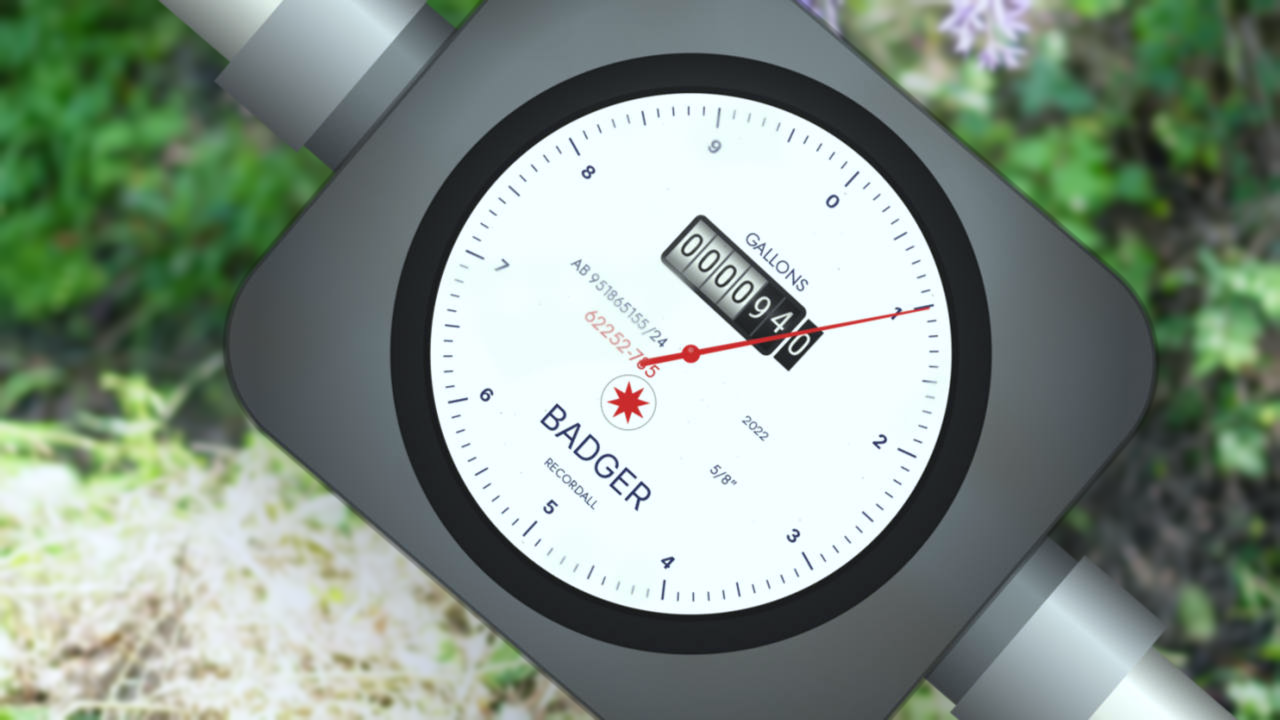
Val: 941.0,gal
